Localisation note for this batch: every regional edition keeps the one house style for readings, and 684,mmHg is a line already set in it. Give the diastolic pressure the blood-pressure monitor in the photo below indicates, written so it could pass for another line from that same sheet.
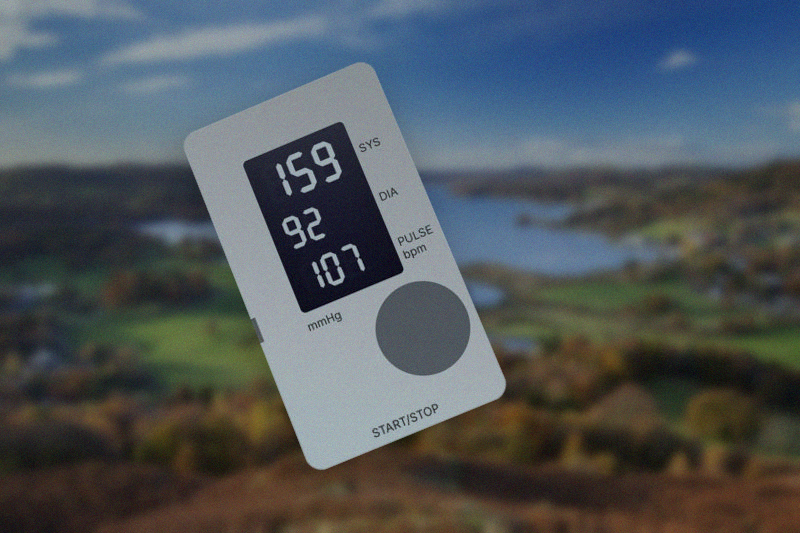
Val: 92,mmHg
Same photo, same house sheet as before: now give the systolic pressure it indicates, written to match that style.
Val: 159,mmHg
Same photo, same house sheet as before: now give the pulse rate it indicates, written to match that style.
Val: 107,bpm
